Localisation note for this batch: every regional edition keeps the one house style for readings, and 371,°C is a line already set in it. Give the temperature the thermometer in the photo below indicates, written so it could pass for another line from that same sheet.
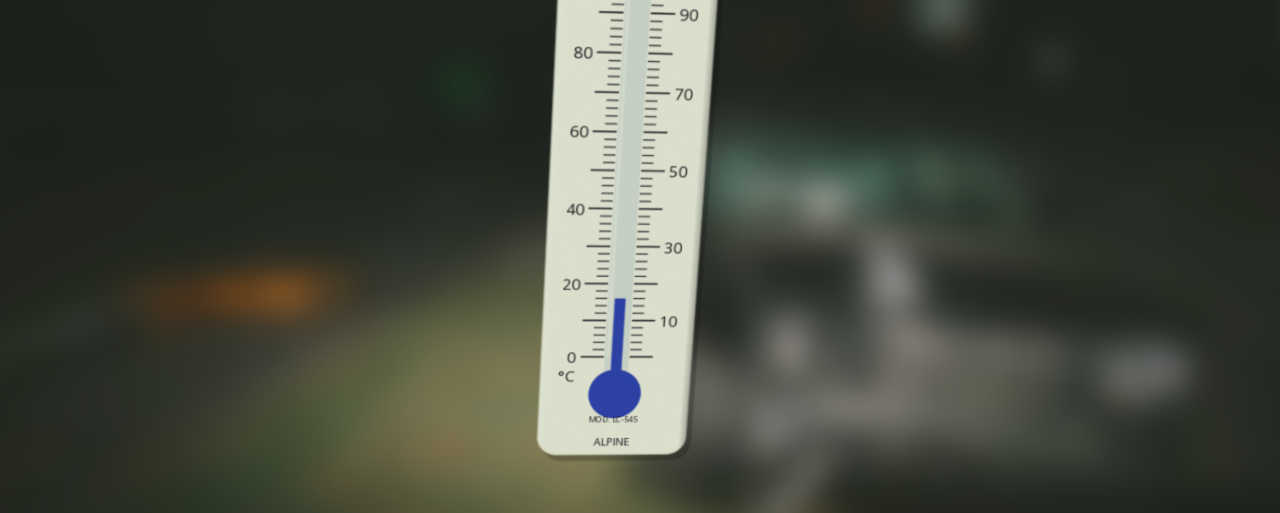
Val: 16,°C
